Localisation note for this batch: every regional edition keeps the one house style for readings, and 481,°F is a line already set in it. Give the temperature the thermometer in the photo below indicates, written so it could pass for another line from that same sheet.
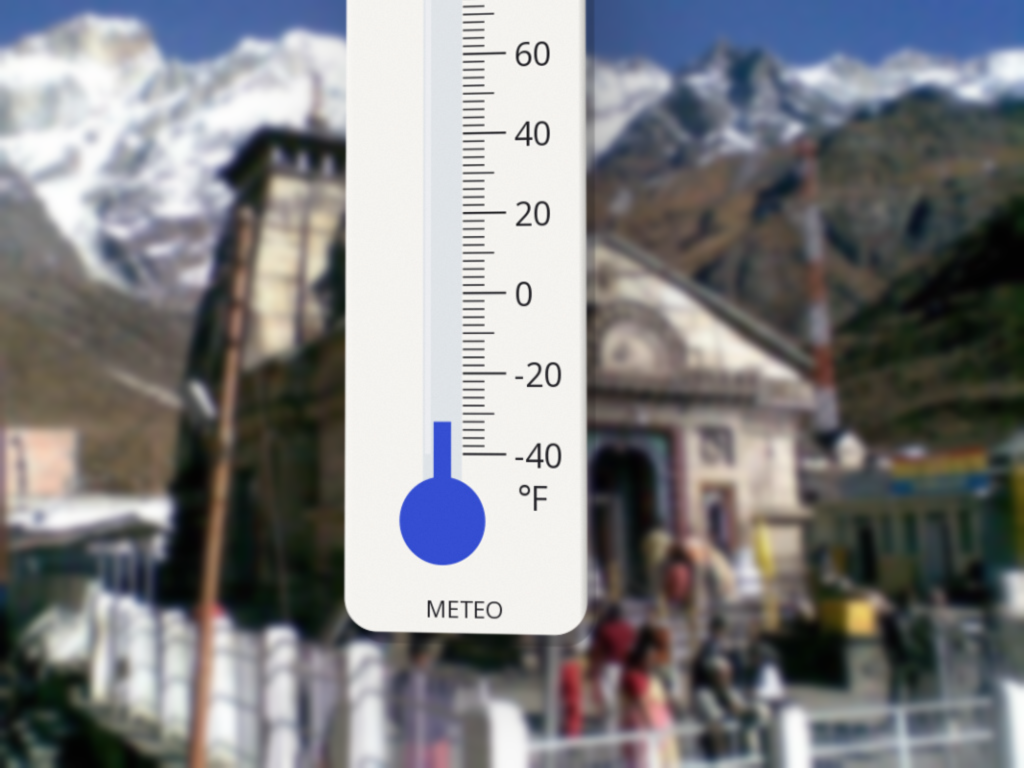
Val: -32,°F
